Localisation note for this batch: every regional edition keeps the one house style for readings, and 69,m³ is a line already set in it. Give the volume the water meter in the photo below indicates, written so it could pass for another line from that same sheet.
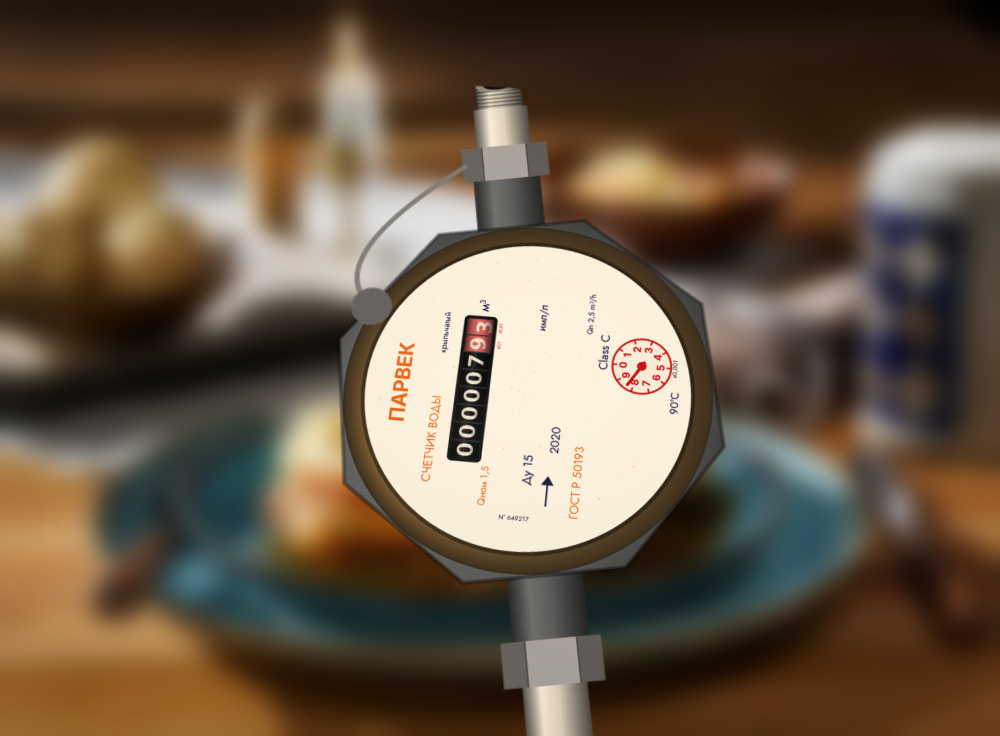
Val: 7.928,m³
